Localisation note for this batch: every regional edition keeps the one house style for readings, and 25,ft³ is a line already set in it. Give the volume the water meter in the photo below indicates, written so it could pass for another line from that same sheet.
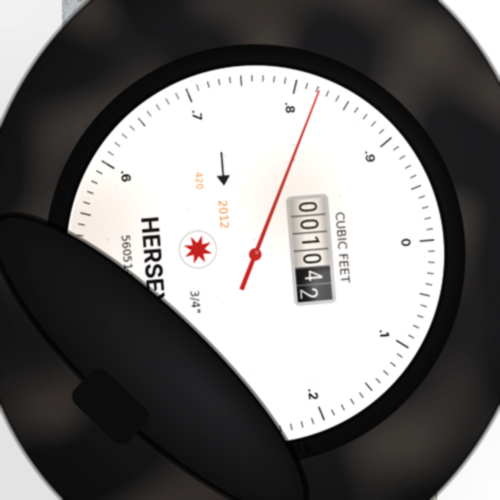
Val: 1041.82,ft³
